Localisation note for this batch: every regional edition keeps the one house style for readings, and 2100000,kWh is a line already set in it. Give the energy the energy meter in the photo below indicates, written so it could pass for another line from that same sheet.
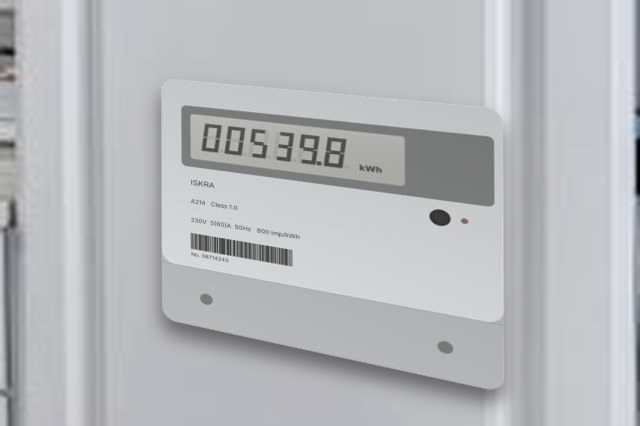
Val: 539.8,kWh
